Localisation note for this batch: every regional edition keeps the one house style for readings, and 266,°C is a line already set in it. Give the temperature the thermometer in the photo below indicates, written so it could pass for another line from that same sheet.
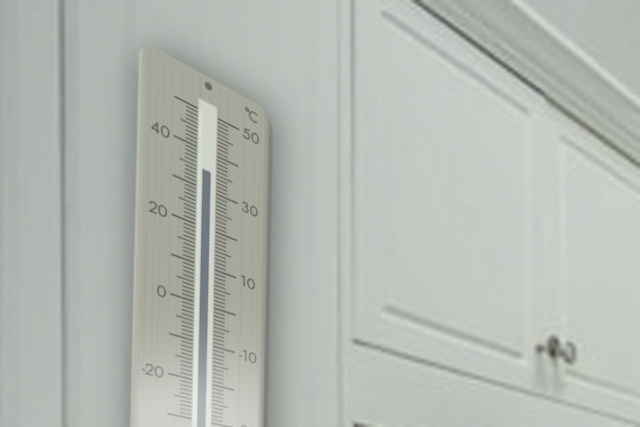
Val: 35,°C
